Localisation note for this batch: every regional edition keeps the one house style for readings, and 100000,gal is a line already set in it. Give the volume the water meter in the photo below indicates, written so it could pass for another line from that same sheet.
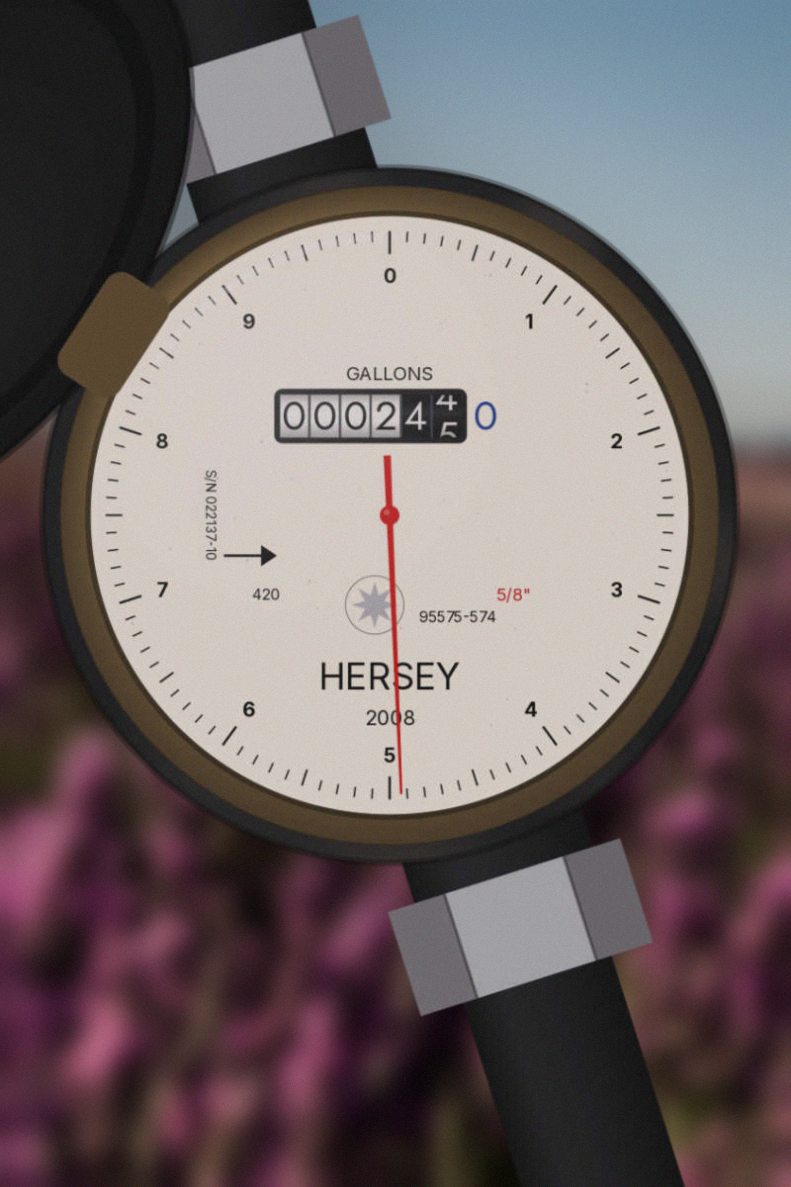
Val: 2444.9,gal
